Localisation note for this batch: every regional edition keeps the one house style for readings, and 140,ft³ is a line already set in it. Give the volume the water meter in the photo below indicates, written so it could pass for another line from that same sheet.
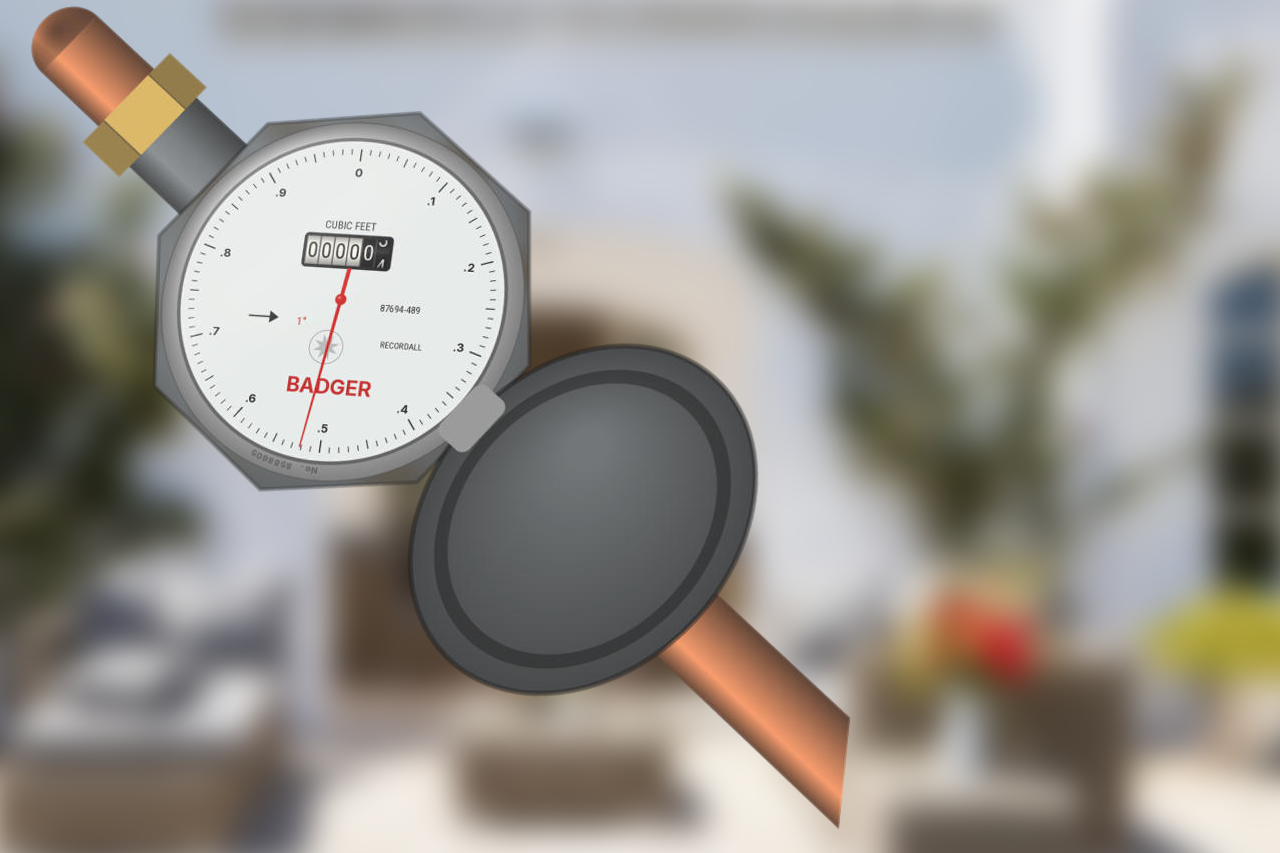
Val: 3.52,ft³
